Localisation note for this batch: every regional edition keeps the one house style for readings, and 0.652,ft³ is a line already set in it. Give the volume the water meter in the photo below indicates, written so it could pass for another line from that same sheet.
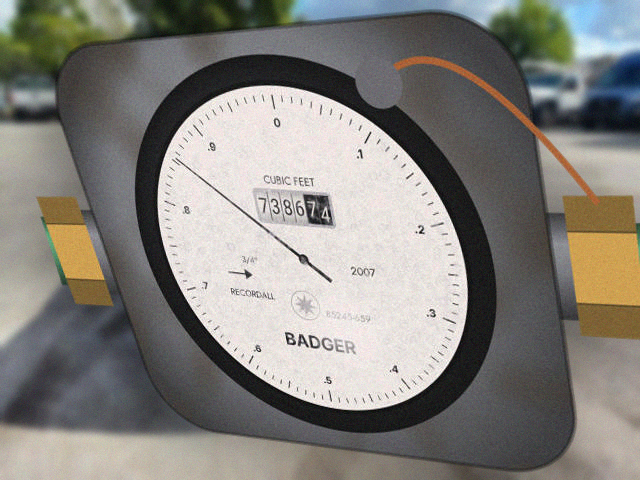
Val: 738673.85,ft³
